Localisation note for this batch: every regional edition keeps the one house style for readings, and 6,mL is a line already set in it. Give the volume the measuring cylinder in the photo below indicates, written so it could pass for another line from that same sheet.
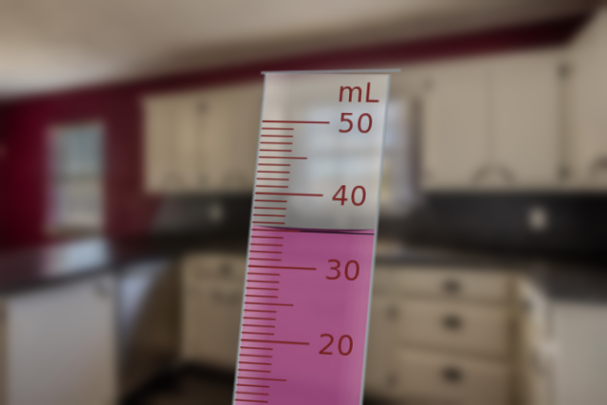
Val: 35,mL
